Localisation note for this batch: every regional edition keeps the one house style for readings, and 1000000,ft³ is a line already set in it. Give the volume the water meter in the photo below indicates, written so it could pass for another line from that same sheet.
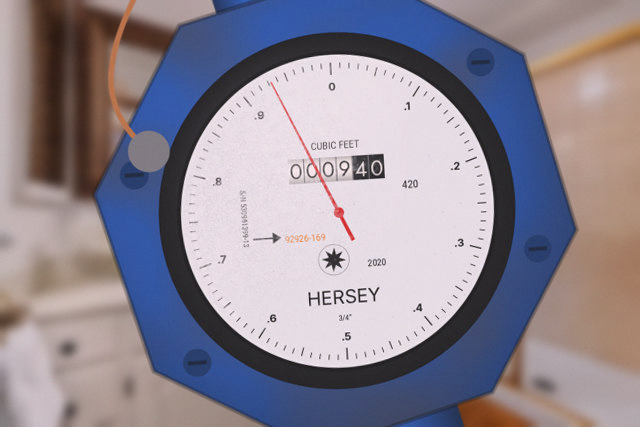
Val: 939.93,ft³
